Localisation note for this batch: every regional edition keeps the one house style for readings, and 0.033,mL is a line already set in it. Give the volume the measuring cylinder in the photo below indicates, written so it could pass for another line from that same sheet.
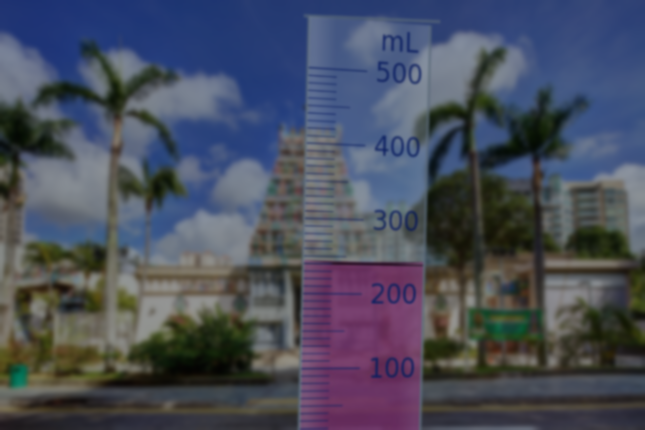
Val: 240,mL
